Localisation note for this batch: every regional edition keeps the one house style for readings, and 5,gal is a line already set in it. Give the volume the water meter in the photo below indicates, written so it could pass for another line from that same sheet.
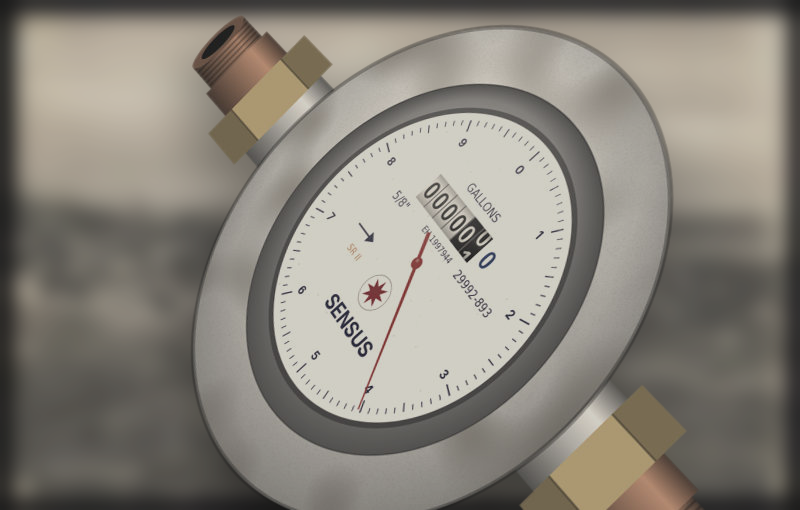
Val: 4.0,gal
